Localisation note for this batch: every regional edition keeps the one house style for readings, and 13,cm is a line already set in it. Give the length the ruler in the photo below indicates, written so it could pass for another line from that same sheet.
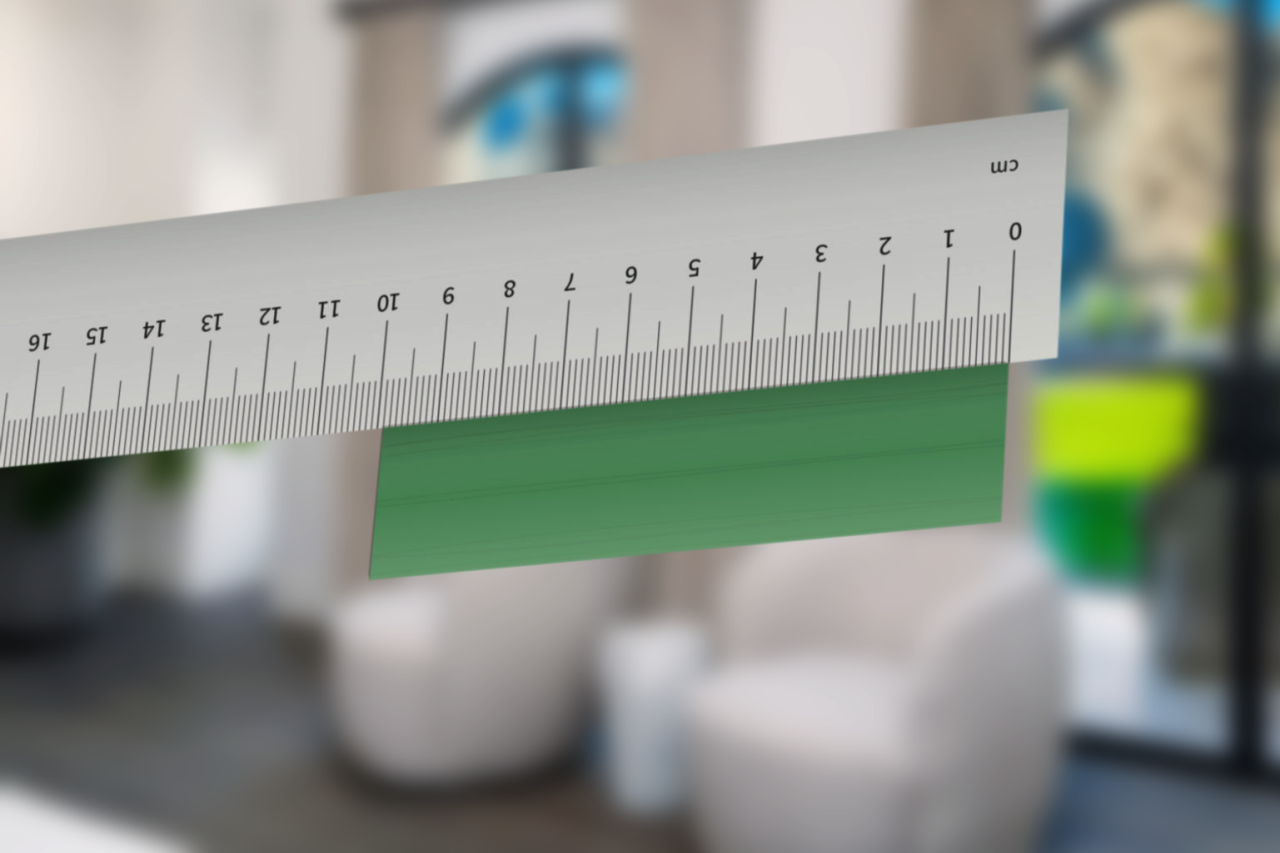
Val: 9.9,cm
